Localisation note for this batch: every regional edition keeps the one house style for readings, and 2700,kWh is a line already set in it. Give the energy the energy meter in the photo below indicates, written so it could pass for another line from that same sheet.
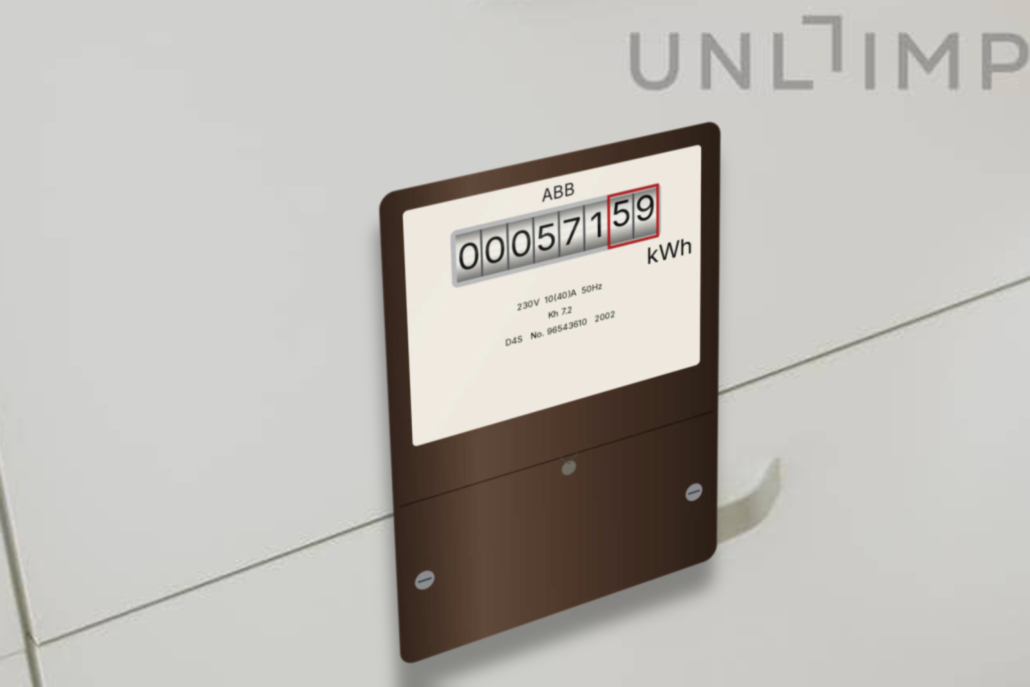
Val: 571.59,kWh
